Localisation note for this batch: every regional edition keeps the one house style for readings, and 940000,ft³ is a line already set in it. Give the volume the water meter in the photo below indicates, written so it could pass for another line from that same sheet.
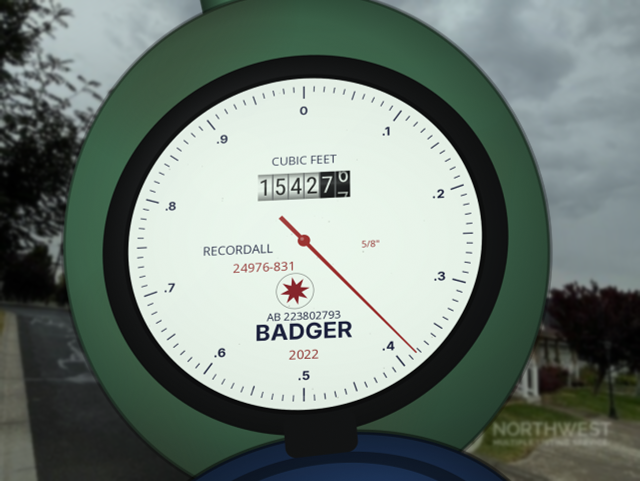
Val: 154276.38,ft³
